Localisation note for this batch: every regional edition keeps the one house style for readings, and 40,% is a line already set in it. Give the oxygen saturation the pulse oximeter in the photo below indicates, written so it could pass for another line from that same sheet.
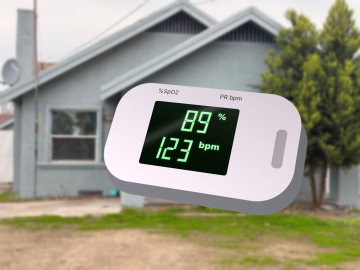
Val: 89,%
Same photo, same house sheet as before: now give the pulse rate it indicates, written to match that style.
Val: 123,bpm
